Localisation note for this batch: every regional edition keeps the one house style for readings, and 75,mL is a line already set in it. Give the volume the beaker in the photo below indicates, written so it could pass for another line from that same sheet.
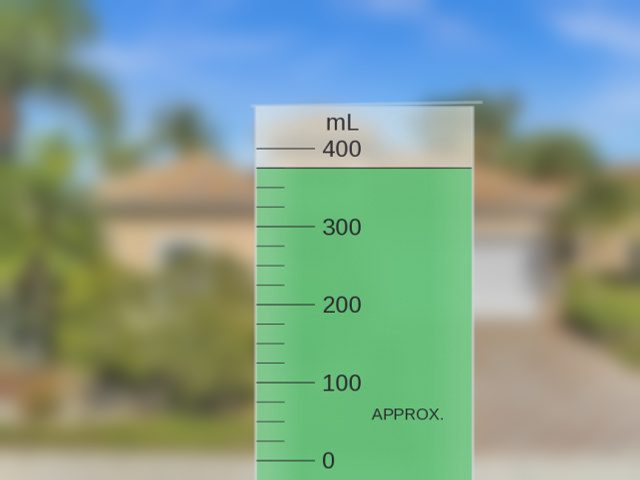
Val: 375,mL
